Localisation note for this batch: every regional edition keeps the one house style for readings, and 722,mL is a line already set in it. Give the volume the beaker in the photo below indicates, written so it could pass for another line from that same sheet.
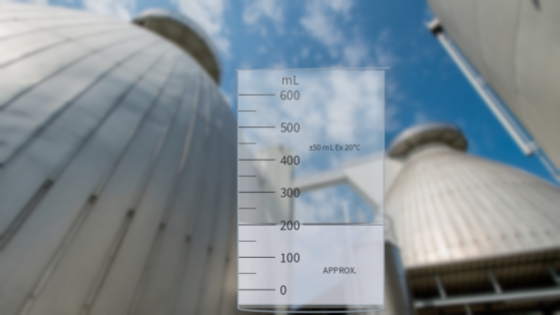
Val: 200,mL
